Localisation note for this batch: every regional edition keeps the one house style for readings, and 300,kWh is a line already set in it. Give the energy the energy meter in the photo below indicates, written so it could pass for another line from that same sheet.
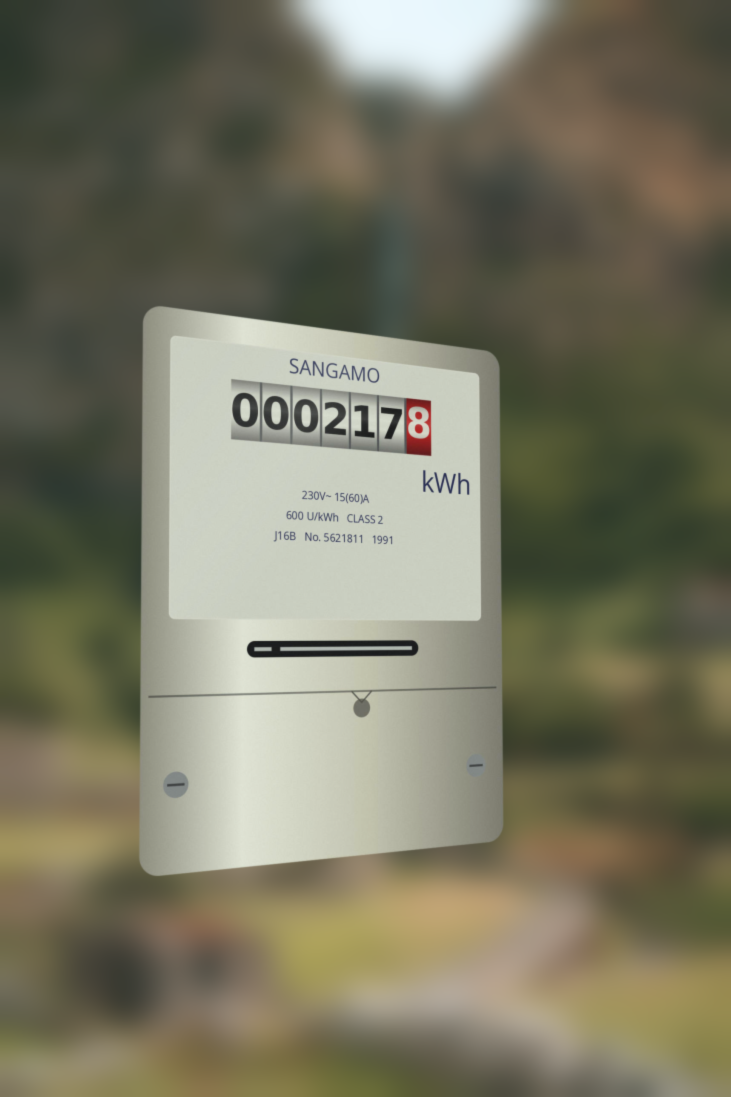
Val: 217.8,kWh
